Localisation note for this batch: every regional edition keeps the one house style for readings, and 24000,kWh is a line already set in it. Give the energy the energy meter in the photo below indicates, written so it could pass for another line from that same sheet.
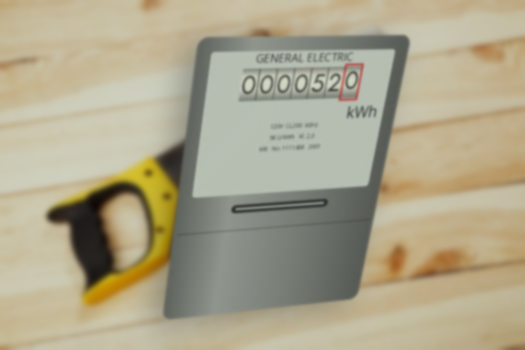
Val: 52.0,kWh
